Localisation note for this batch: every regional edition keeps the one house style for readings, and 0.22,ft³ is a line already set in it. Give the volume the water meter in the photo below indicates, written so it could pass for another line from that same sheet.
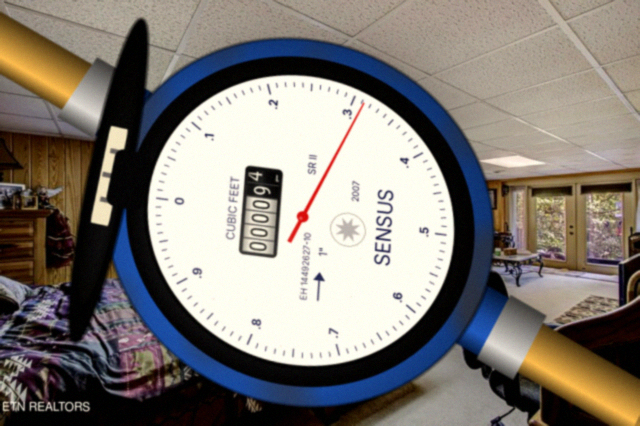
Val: 94.31,ft³
